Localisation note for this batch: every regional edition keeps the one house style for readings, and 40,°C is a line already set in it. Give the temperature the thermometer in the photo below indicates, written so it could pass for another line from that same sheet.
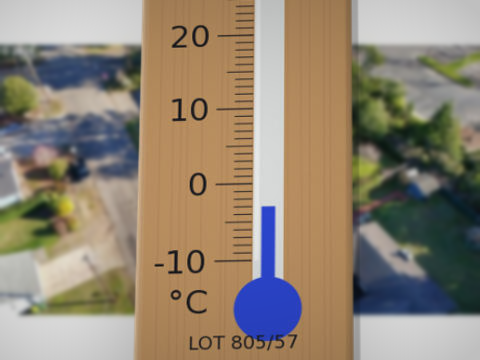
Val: -3,°C
